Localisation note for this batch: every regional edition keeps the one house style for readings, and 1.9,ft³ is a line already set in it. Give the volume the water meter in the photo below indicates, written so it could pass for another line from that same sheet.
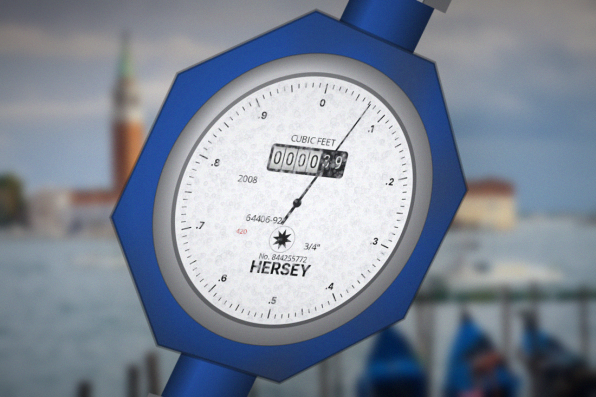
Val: 39.07,ft³
